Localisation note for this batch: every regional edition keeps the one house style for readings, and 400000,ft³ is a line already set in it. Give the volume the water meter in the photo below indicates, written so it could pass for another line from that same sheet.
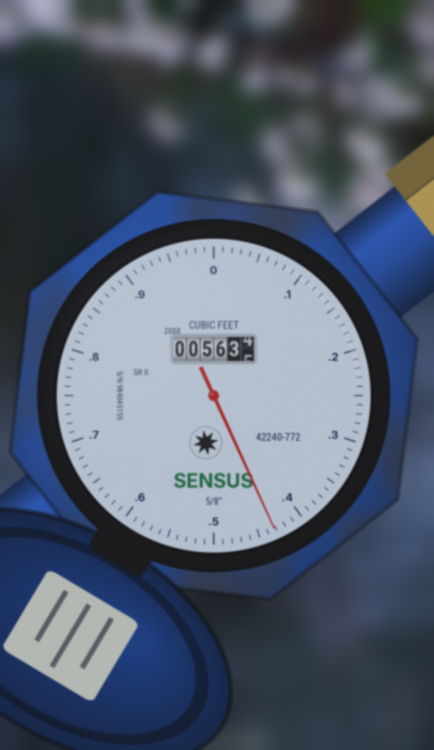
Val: 5634.43,ft³
